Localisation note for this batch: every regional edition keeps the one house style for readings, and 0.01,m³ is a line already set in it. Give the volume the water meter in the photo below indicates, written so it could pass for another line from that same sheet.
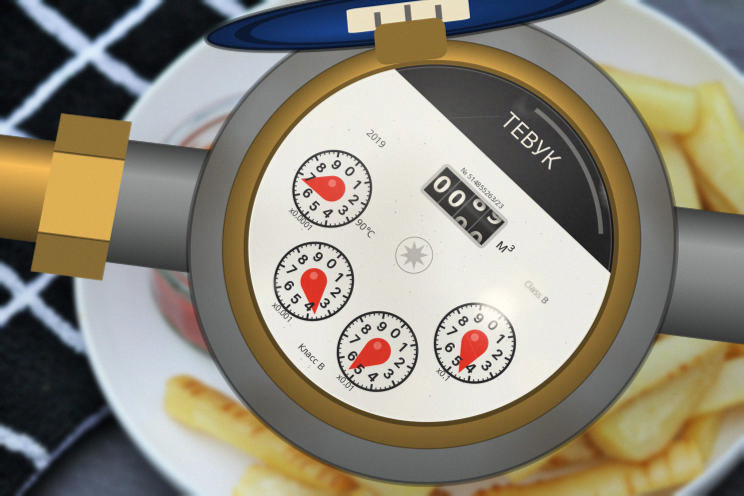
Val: 89.4536,m³
